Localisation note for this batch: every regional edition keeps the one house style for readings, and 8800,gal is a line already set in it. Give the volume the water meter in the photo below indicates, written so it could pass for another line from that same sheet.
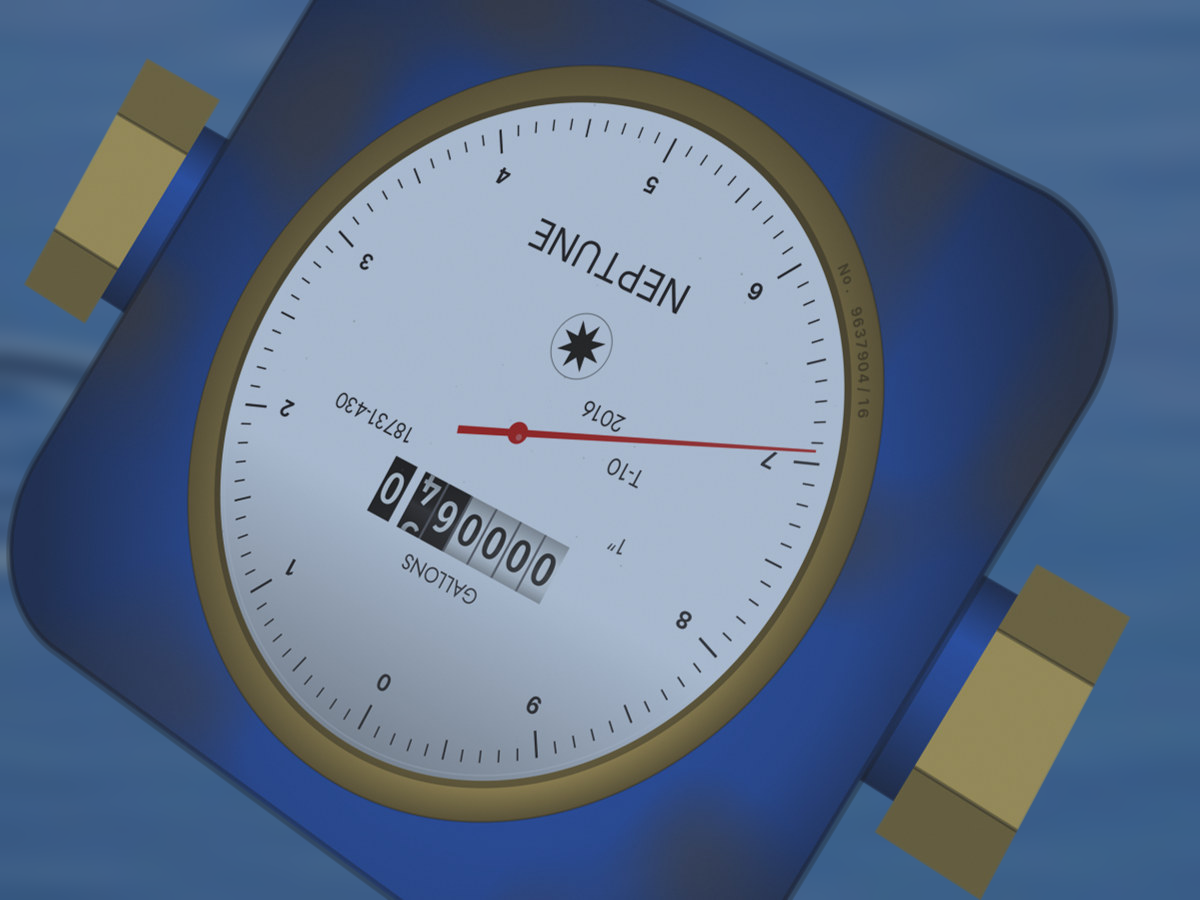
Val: 636.9,gal
